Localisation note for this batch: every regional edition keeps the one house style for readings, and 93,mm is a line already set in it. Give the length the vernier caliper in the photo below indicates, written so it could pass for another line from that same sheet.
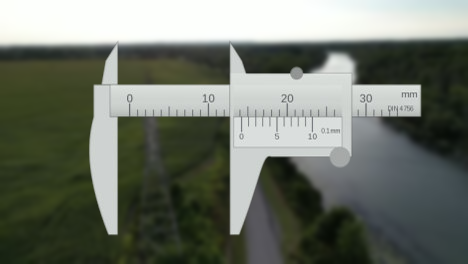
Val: 14.2,mm
